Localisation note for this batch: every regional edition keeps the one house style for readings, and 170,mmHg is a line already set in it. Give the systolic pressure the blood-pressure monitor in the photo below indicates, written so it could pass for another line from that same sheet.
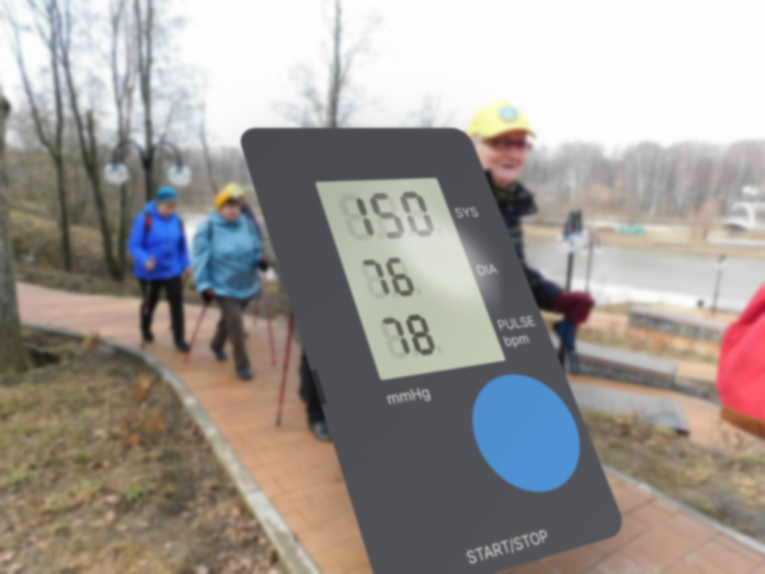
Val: 150,mmHg
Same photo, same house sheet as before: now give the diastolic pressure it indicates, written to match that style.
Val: 76,mmHg
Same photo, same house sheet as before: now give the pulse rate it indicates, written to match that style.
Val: 78,bpm
